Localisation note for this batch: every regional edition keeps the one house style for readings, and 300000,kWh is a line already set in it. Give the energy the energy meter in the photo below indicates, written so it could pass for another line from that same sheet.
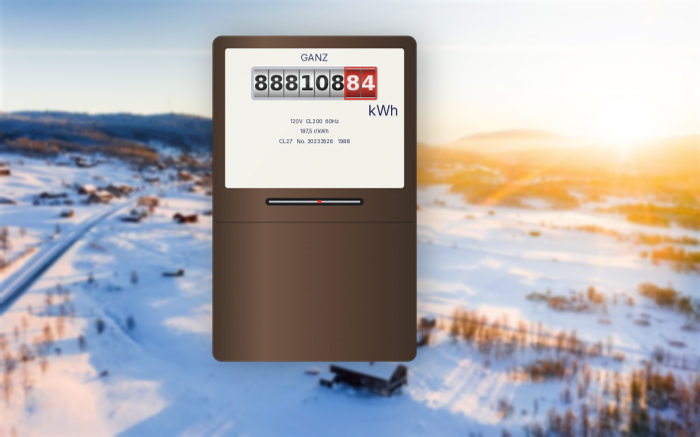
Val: 888108.84,kWh
